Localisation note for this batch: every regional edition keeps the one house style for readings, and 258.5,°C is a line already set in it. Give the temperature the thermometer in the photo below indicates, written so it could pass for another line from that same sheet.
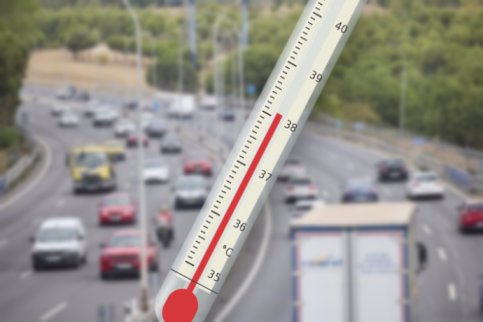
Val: 38.1,°C
